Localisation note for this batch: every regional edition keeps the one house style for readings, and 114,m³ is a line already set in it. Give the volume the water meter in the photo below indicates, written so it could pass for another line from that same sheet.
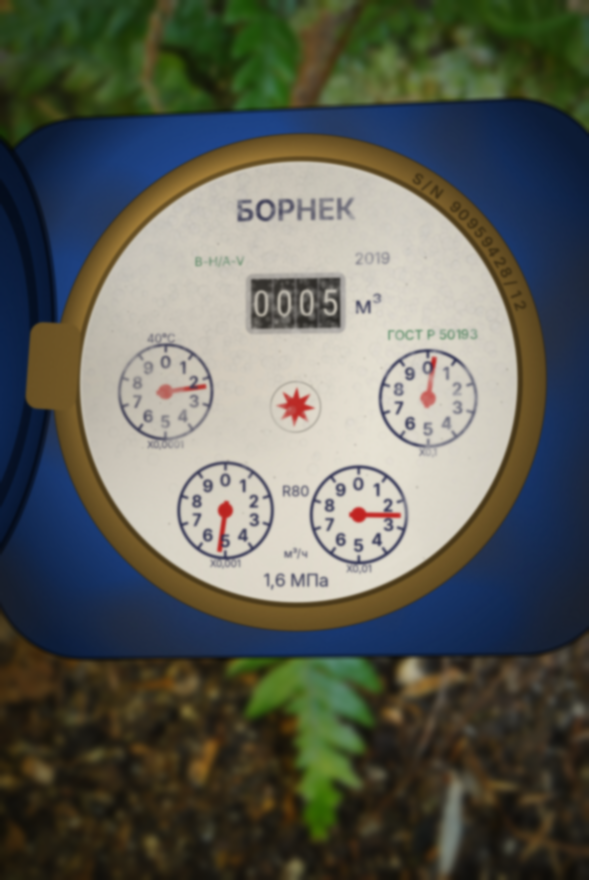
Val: 5.0252,m³
